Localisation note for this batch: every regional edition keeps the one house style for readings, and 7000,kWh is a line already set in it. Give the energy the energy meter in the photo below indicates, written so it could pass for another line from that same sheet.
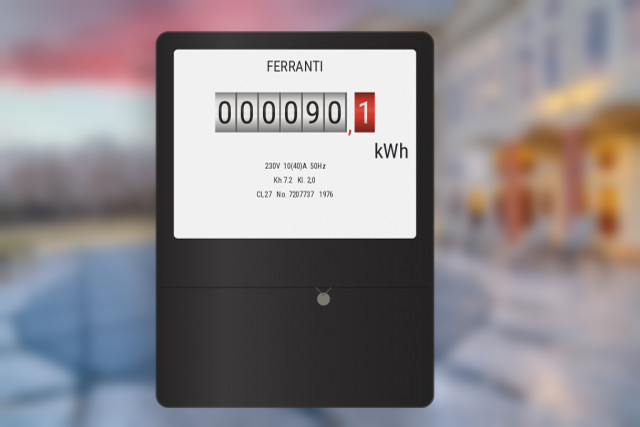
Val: 90.1,kWh
